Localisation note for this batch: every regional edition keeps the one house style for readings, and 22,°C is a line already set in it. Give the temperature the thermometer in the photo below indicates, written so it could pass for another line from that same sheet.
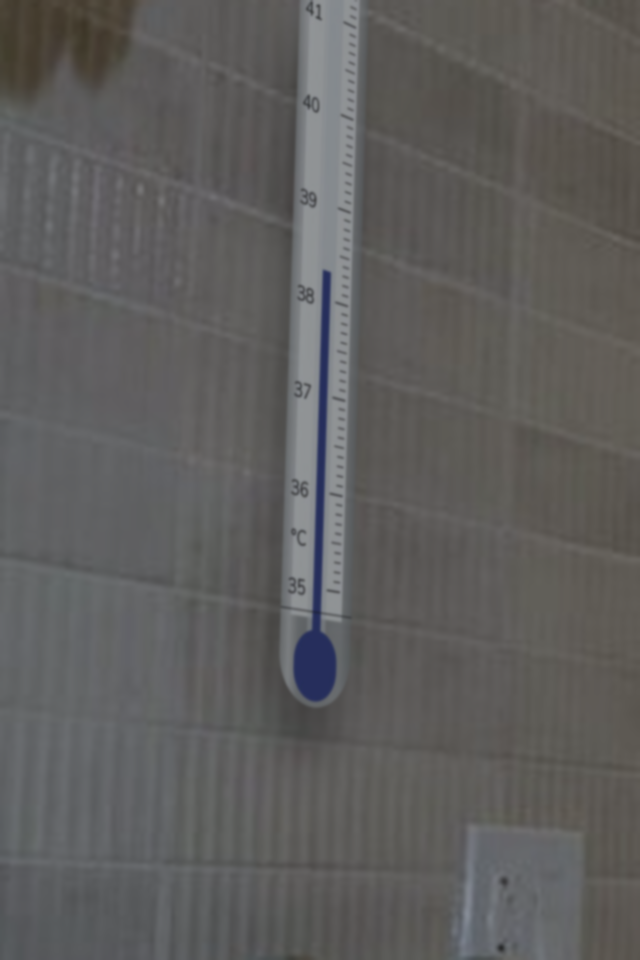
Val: 38.3,°C
